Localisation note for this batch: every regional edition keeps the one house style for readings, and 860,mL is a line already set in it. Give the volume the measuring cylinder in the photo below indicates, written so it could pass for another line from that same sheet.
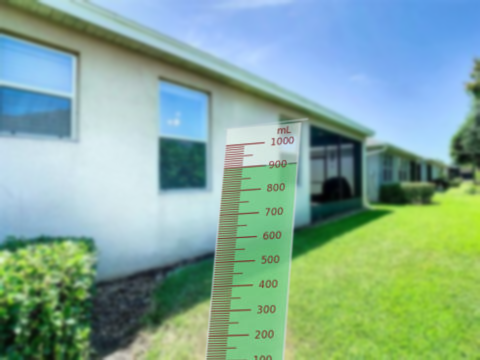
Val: 900,mL
